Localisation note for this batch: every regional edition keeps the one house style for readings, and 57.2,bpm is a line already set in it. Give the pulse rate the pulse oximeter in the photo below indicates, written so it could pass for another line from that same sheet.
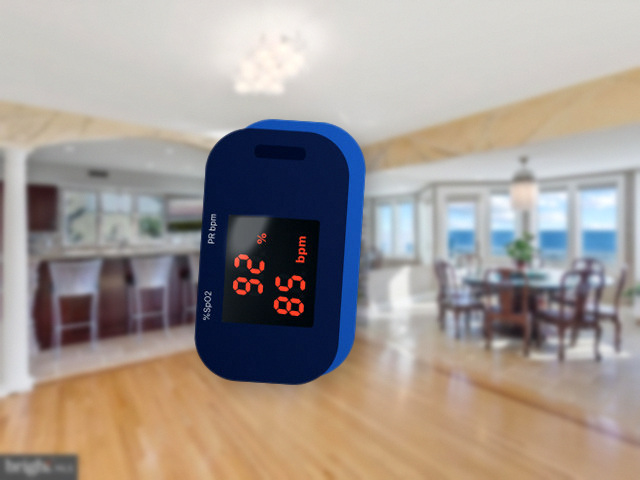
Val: 85,bpm
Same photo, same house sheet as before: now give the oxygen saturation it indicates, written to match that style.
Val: 92,%
